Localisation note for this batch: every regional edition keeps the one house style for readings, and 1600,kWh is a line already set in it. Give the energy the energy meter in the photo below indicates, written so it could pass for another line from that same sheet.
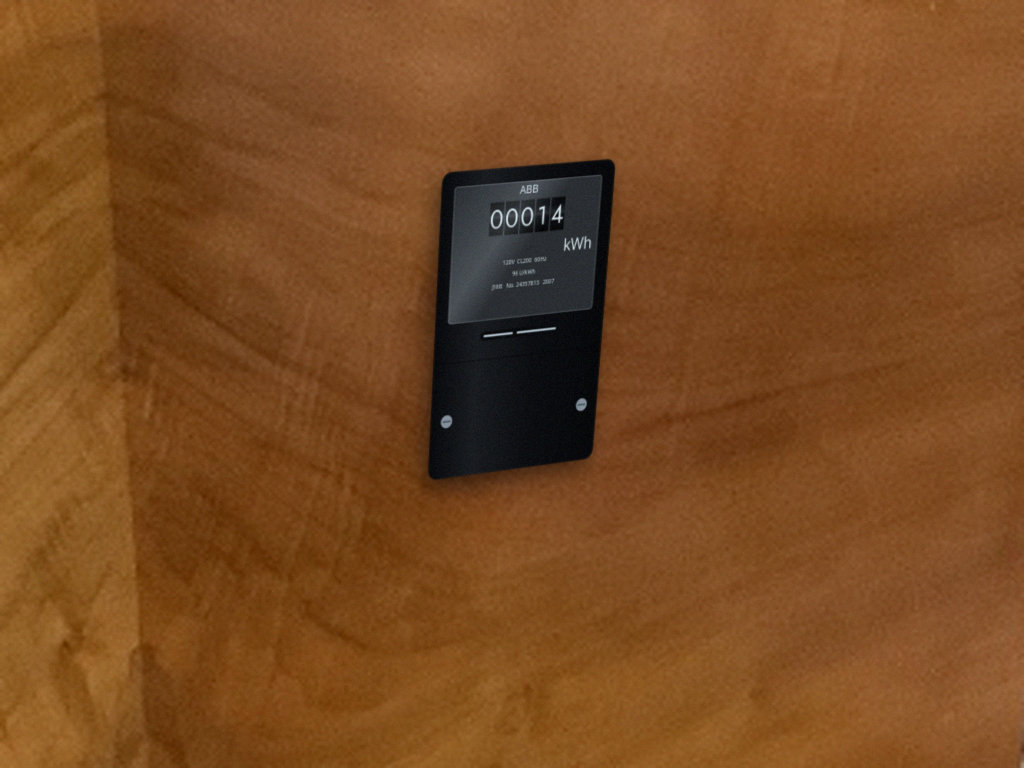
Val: 14,kWh
